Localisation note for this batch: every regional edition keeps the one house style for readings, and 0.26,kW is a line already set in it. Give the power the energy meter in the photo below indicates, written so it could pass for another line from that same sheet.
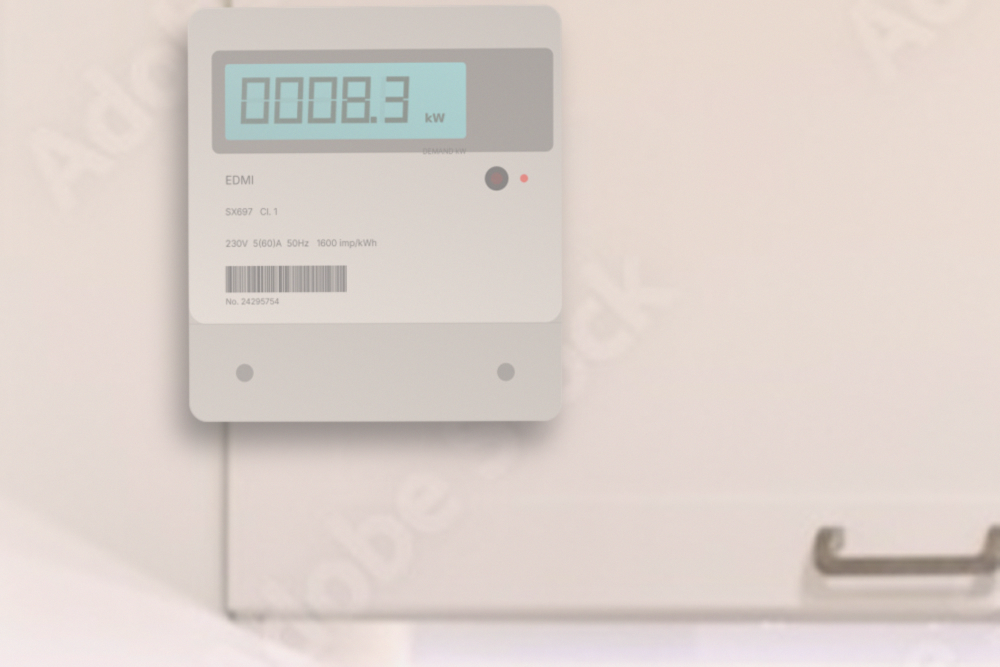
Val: 8.3,kW
